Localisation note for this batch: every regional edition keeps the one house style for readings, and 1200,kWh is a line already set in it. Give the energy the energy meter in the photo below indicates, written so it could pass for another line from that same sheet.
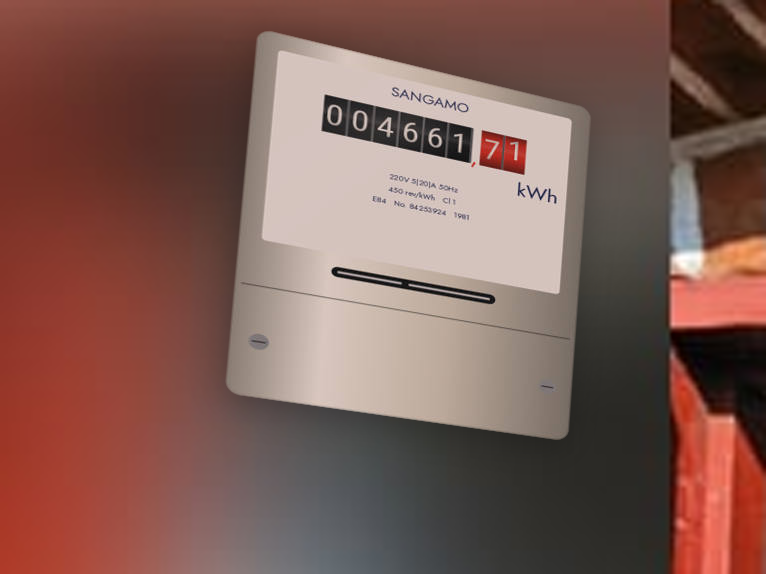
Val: 4661.71,kWh
